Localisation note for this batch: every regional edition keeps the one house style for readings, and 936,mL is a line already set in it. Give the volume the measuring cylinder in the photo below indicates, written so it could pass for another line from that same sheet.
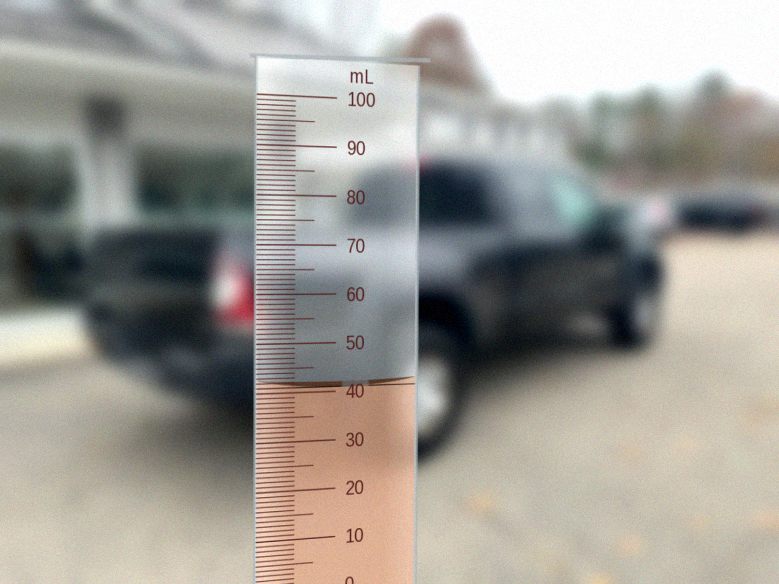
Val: 41,mL
